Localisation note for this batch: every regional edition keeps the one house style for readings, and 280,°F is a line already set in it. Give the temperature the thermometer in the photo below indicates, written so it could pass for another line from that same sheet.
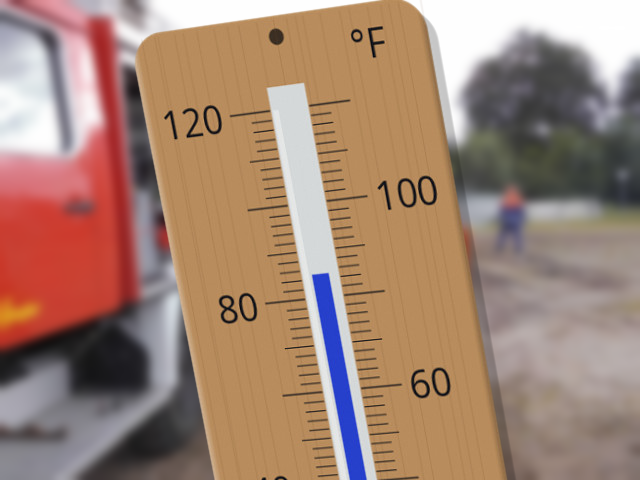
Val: 85,°F
